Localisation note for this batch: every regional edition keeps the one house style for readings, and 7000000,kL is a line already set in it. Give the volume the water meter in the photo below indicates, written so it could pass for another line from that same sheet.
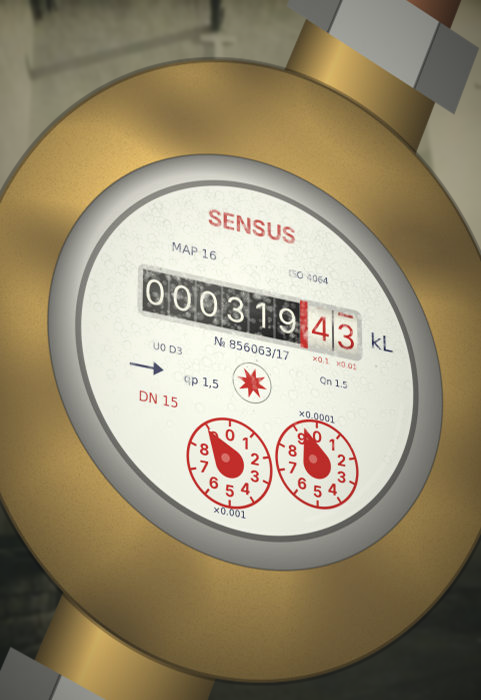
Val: 319.4289,kL
